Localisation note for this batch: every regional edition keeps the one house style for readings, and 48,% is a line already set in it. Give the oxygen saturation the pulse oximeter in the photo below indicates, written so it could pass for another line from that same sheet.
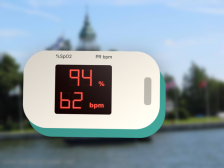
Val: 94,%
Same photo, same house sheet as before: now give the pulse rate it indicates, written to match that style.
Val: 62,bpm
